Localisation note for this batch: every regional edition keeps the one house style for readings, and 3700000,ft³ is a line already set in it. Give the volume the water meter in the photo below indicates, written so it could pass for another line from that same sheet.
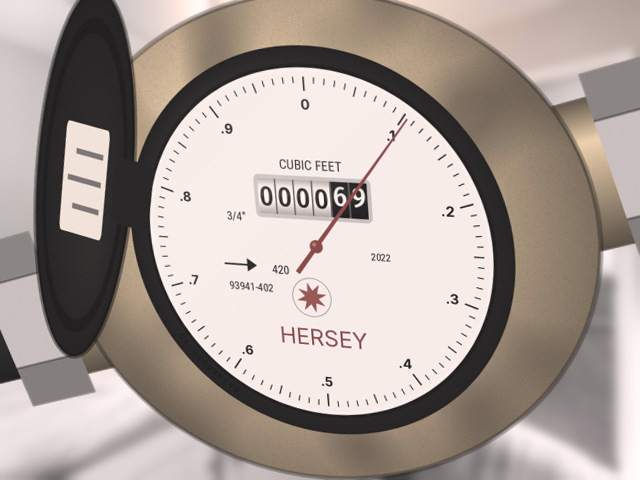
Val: 69.10,ft³
